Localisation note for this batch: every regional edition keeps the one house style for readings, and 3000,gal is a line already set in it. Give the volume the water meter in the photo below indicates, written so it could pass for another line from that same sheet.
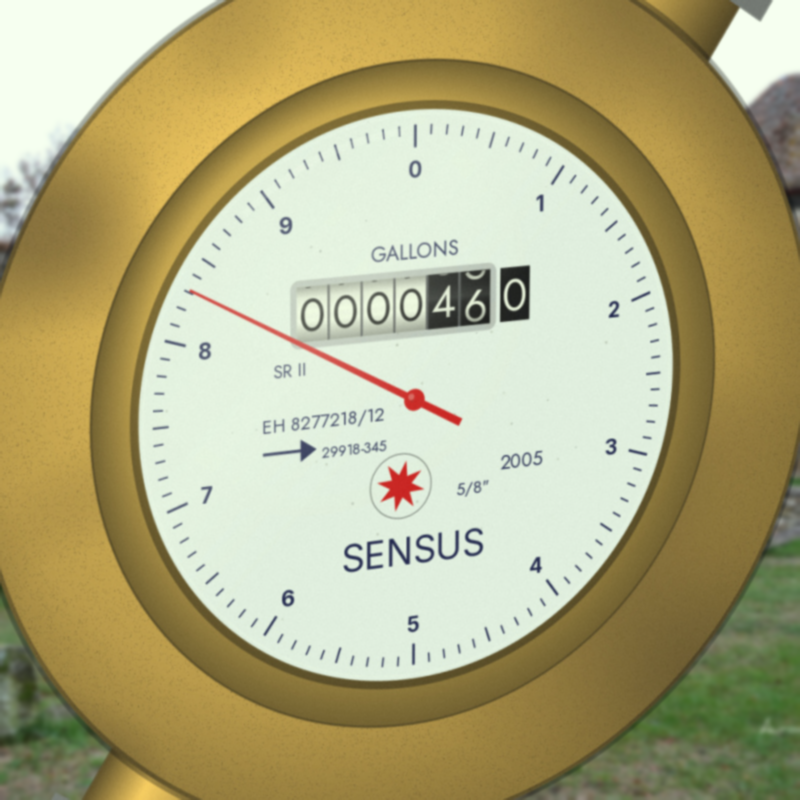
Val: 458.3,gal
